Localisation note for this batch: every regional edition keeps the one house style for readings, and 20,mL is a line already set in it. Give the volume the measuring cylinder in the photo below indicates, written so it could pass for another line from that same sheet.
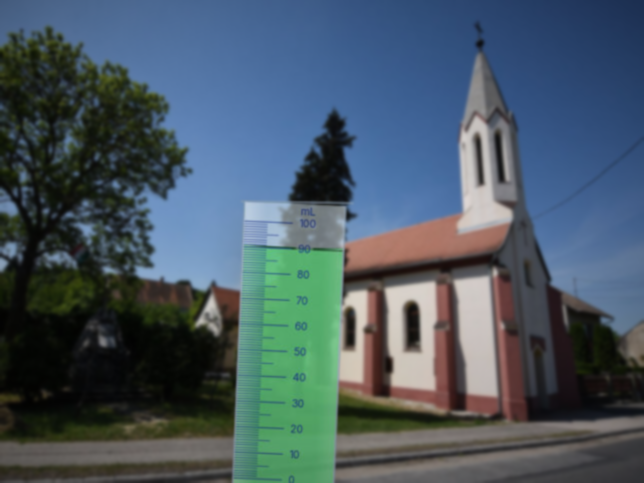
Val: 90,mL
